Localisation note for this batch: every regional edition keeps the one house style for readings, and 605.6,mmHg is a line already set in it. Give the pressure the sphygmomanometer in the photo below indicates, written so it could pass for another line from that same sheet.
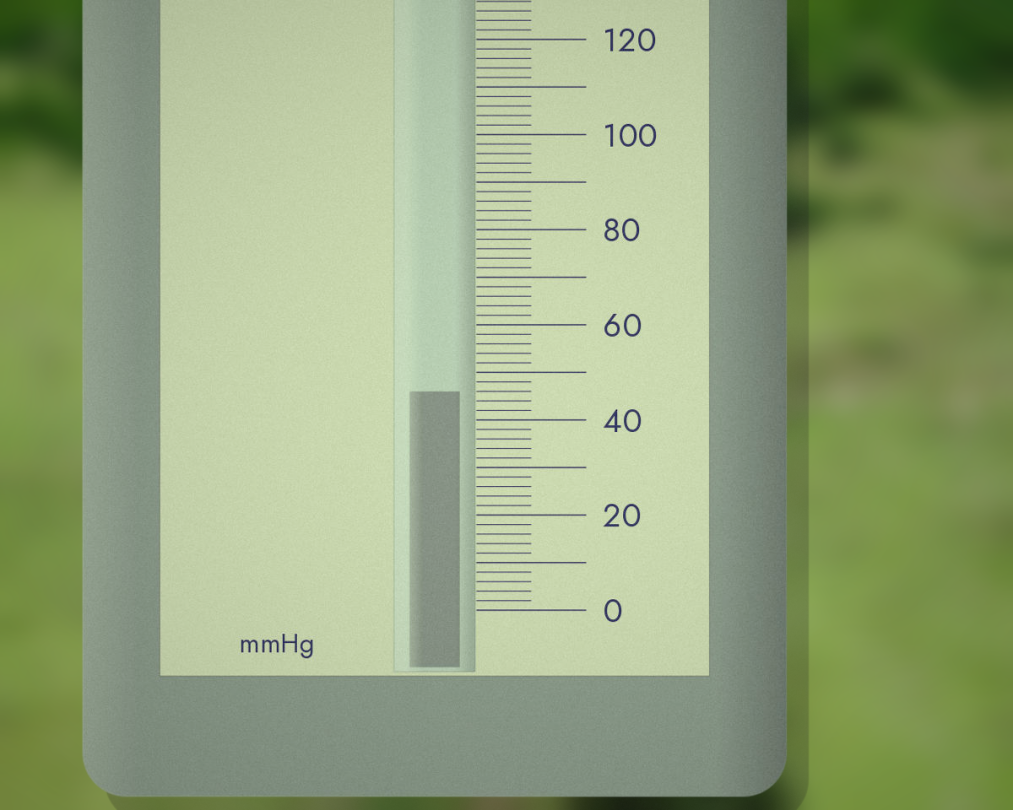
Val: 46,mmHg
